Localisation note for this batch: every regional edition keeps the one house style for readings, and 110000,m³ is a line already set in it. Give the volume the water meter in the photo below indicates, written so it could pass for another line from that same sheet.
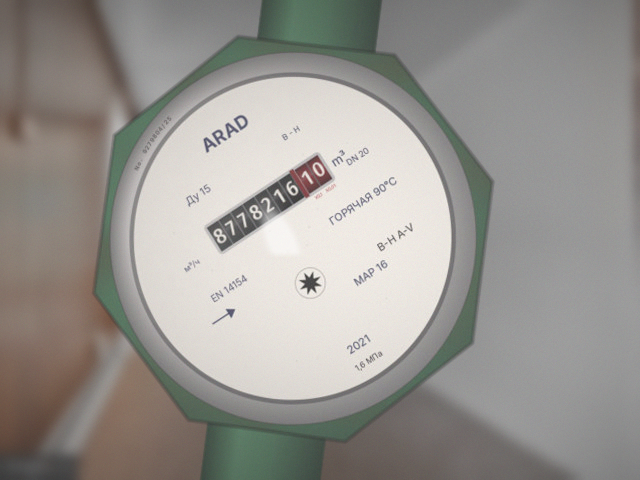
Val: 8778216.10,m³
